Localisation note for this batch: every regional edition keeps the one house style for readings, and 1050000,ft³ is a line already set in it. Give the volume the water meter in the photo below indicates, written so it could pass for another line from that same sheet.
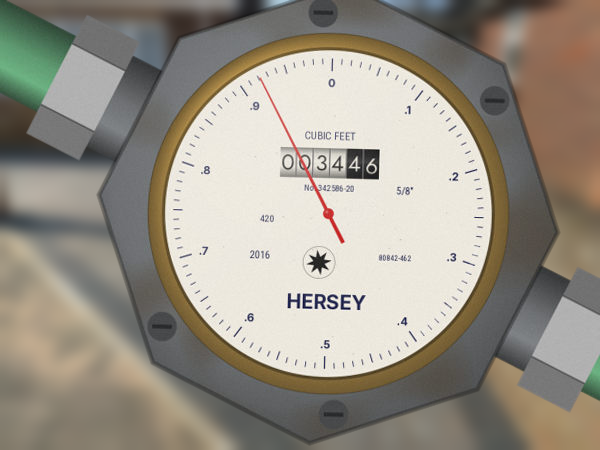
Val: 3445.92,ft³
